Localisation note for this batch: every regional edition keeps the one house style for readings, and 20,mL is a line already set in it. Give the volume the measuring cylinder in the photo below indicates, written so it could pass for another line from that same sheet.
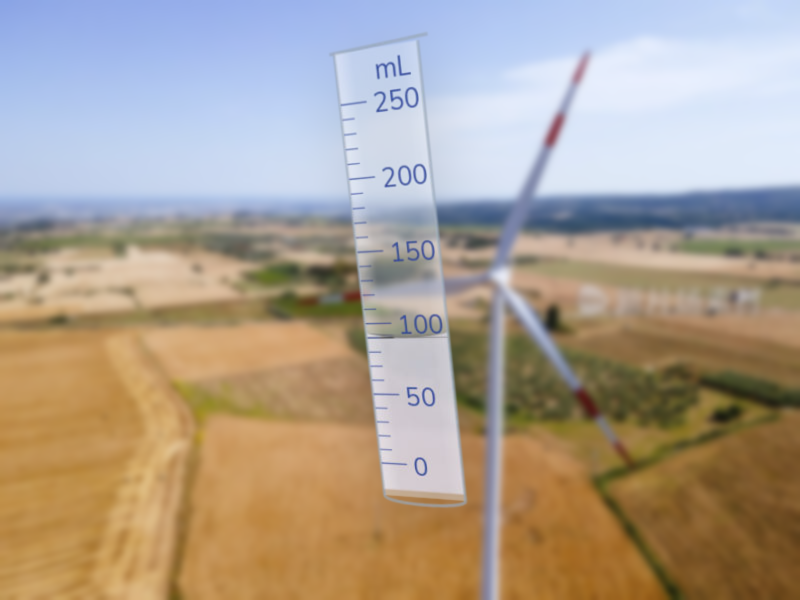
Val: 90,mL
